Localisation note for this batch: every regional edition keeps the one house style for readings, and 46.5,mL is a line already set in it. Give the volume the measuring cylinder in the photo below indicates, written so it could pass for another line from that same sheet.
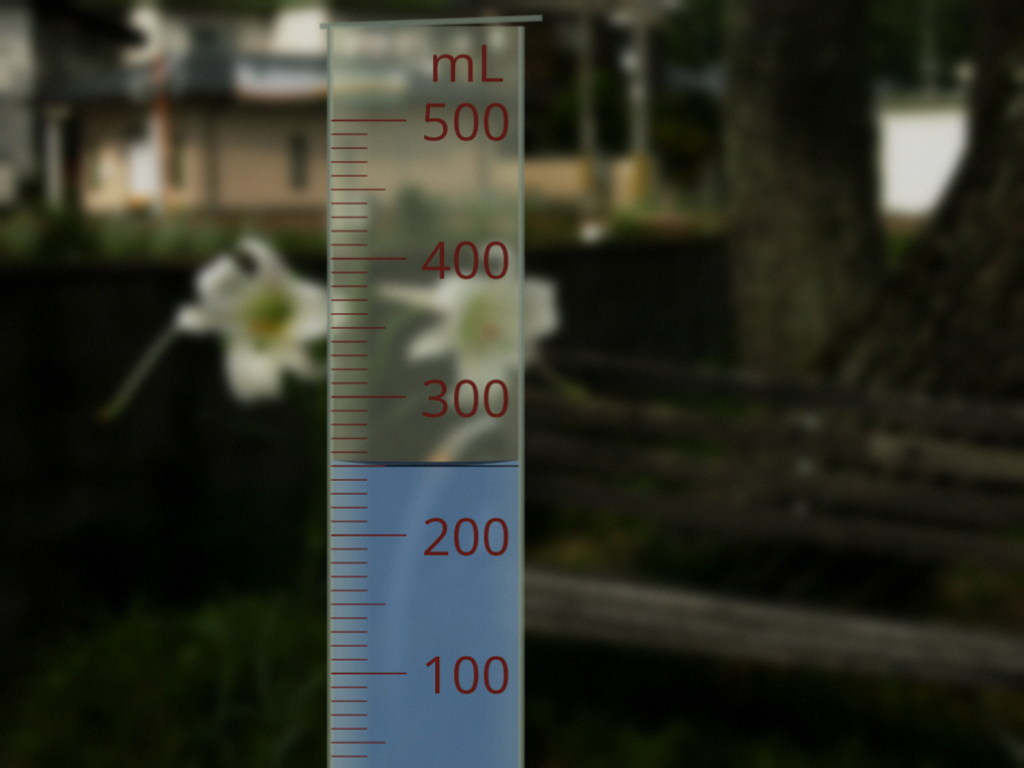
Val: 250,mL
